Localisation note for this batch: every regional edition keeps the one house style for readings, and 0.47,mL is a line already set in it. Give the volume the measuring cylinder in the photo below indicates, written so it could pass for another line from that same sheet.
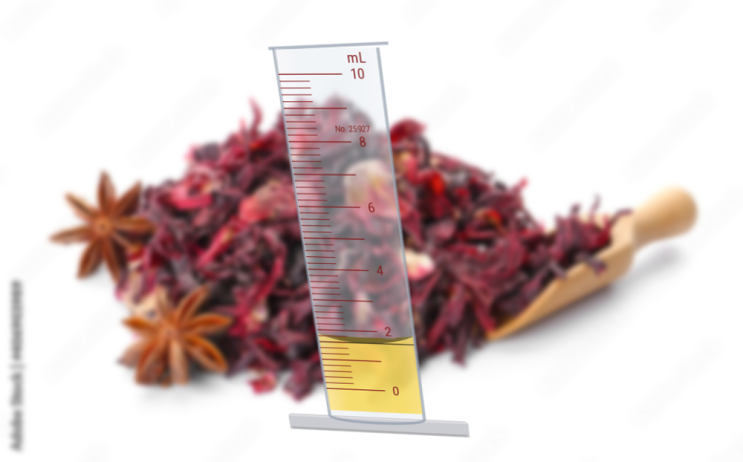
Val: 1.6,mL
